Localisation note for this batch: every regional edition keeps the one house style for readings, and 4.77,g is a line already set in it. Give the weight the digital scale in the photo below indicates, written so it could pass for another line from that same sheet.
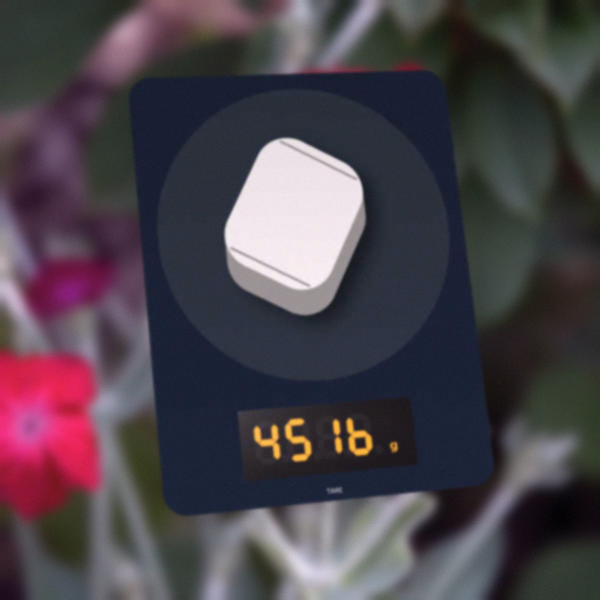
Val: 4516,g
